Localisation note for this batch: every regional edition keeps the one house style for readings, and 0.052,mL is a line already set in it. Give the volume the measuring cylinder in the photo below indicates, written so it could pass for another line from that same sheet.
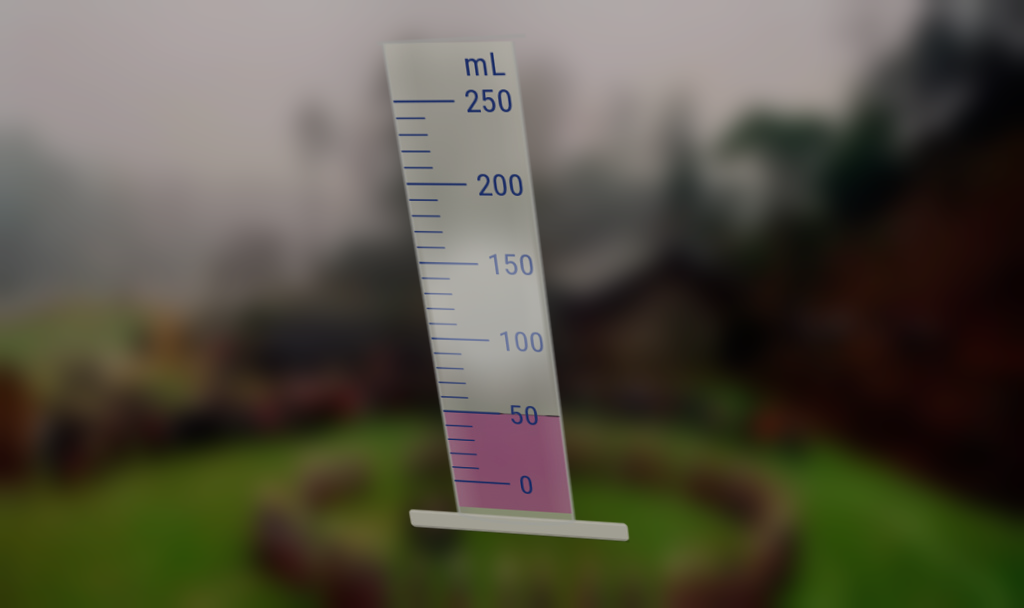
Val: 50,mL
